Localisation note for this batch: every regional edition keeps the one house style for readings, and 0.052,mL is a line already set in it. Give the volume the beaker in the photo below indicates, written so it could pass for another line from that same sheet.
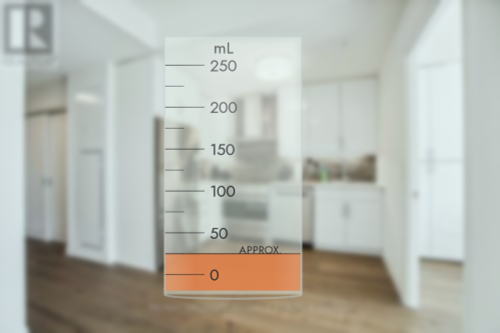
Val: 25,mL
